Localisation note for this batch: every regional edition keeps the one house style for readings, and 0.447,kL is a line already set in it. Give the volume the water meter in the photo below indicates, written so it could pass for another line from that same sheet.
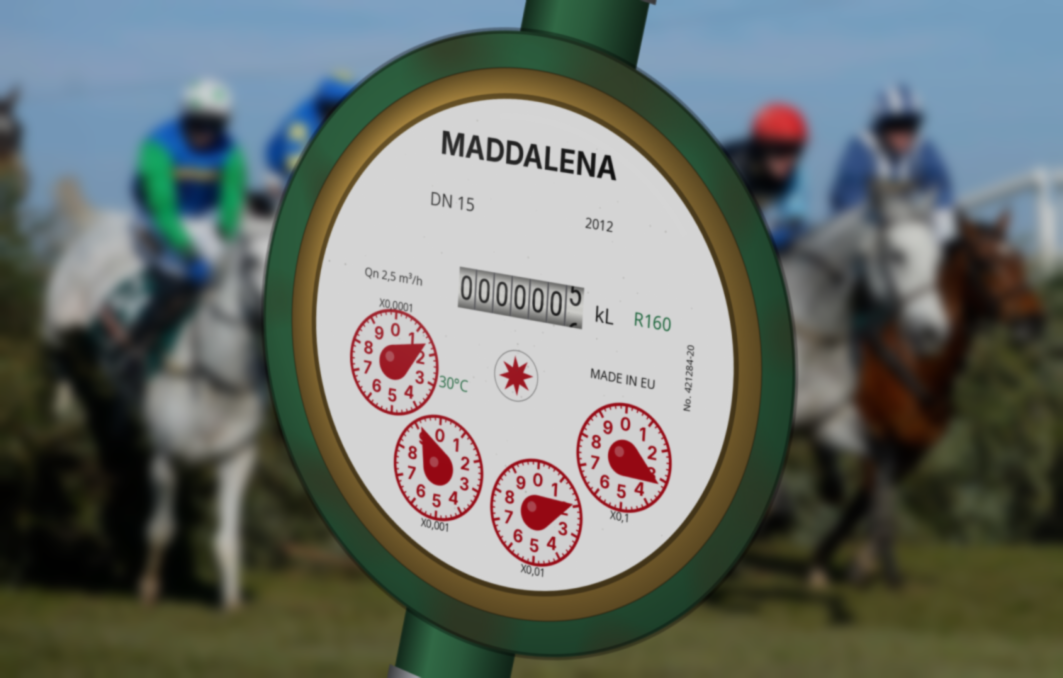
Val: 5.3191,kL
